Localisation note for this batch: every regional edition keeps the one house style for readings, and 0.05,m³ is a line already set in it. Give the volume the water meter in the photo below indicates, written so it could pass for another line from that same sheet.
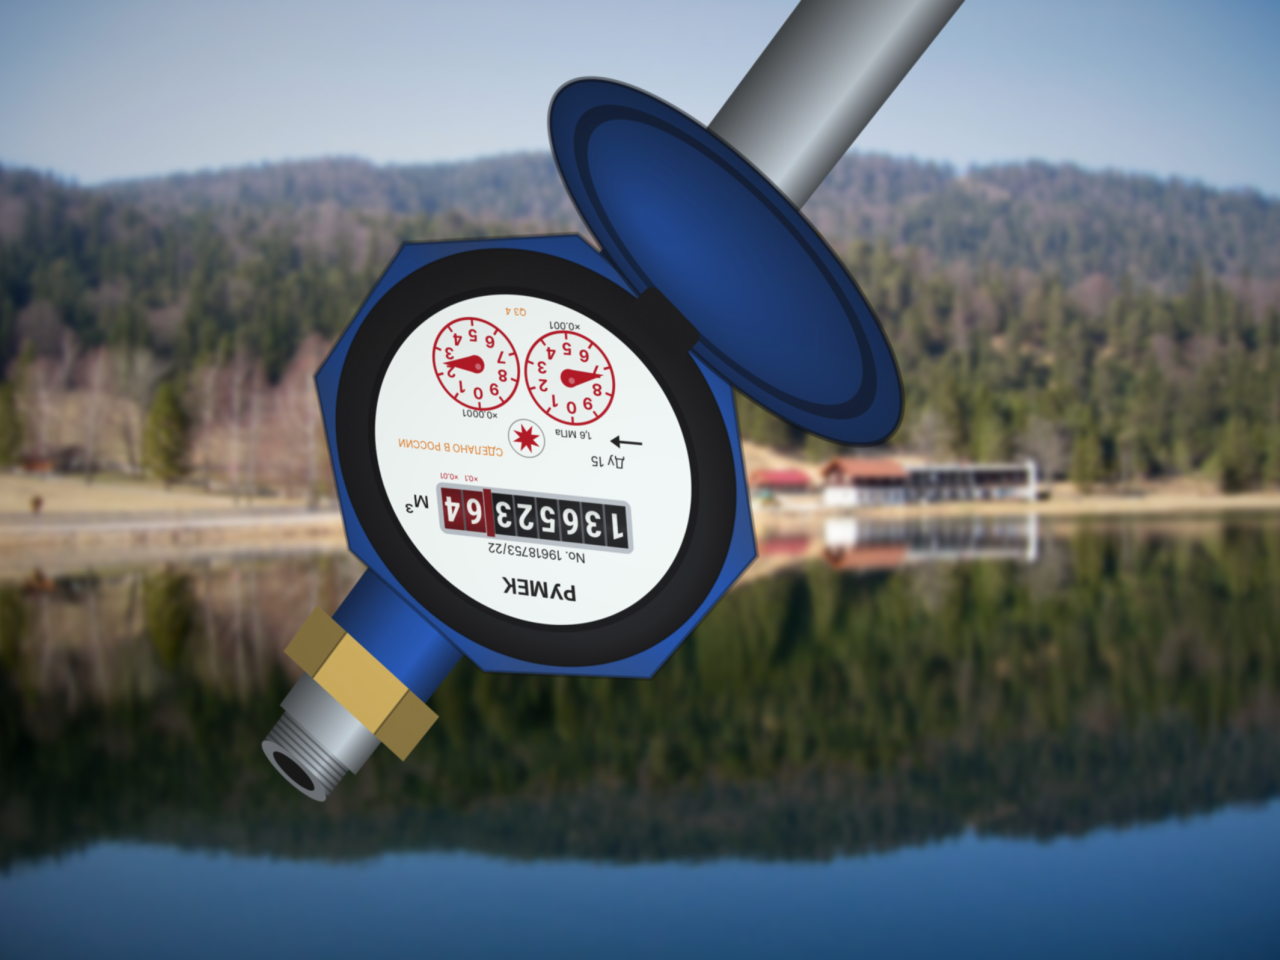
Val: 136523.6472,m³
